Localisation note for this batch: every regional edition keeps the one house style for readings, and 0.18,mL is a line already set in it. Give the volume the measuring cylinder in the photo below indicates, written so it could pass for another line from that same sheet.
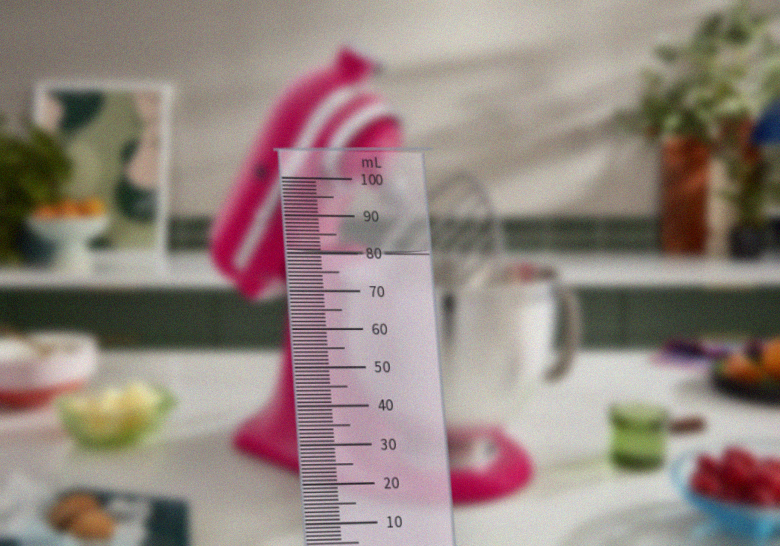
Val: 80,mL
